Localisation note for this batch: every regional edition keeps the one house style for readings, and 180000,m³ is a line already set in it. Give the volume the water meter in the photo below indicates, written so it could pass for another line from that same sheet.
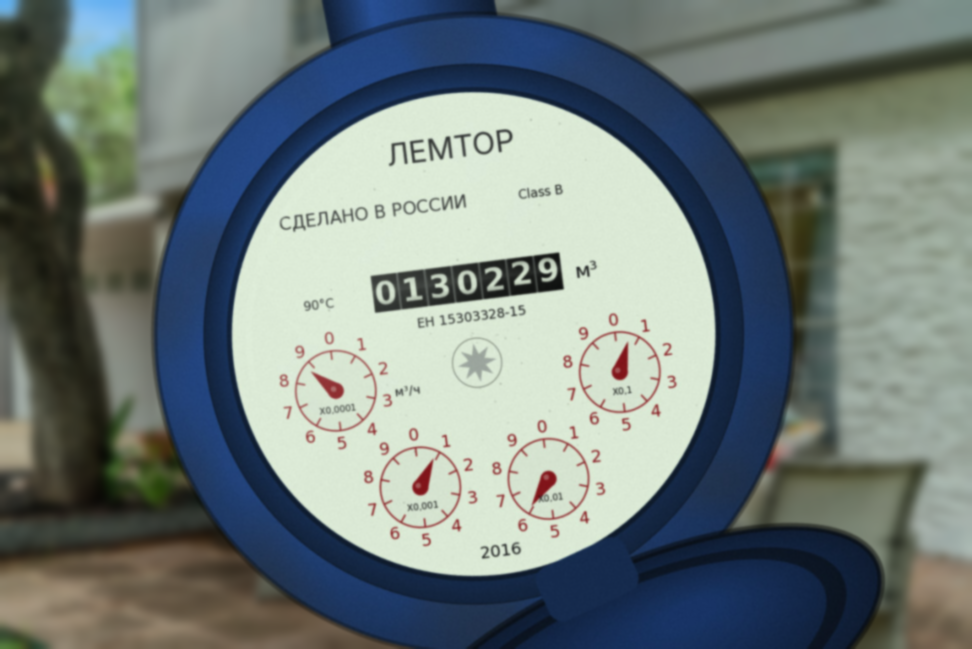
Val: 130229.0608,m³
